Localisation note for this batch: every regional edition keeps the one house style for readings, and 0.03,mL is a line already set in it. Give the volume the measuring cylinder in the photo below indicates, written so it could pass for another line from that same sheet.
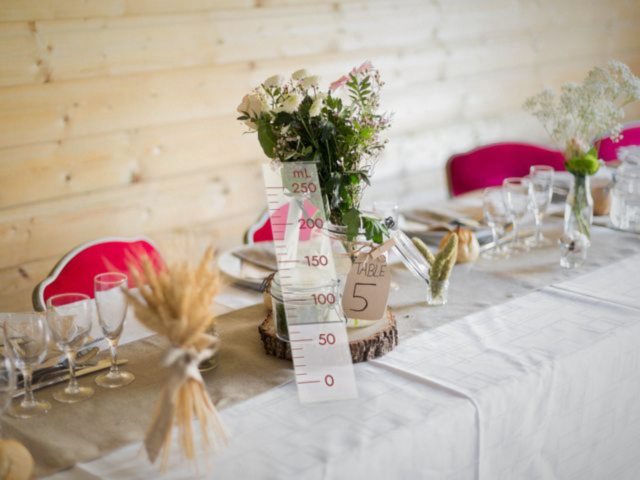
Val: 70,mL
